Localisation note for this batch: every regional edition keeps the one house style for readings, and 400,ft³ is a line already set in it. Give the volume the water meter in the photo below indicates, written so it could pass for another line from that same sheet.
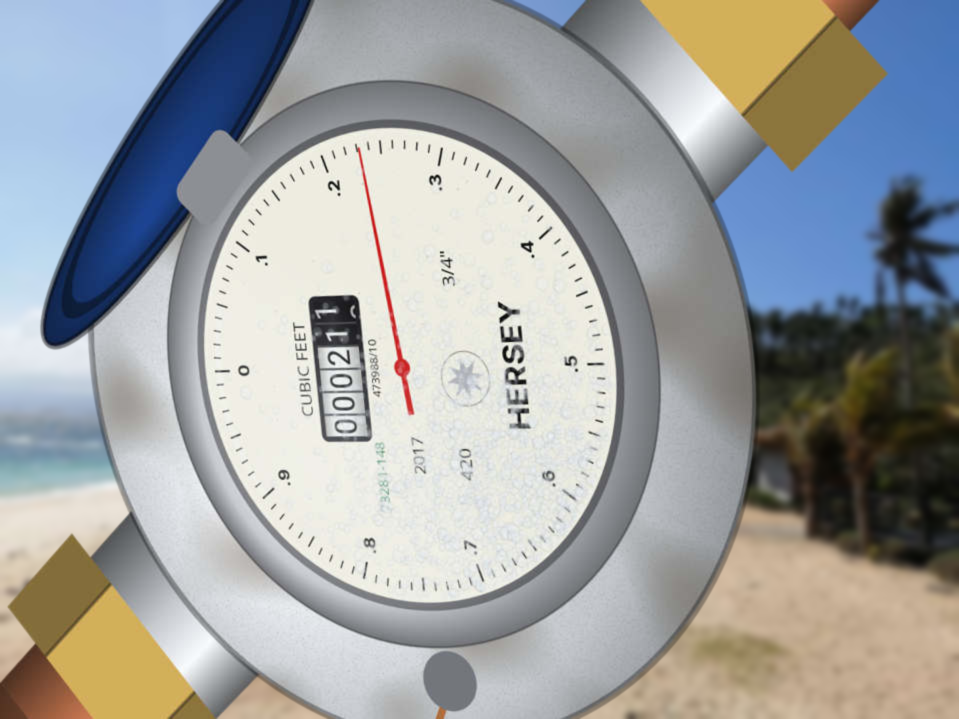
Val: 211.23,ft³
